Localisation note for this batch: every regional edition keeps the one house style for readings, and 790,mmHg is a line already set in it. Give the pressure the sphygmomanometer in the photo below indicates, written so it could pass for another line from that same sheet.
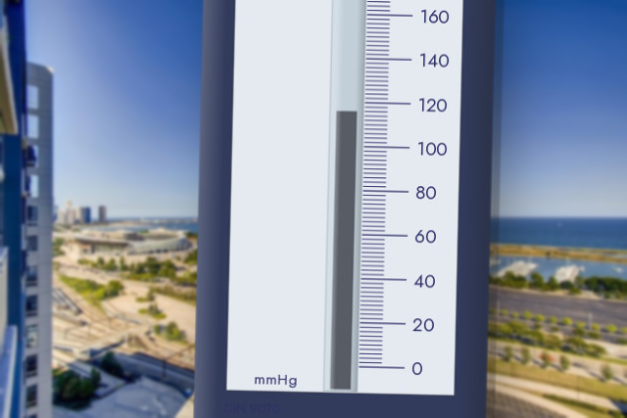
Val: 116,mmHg
